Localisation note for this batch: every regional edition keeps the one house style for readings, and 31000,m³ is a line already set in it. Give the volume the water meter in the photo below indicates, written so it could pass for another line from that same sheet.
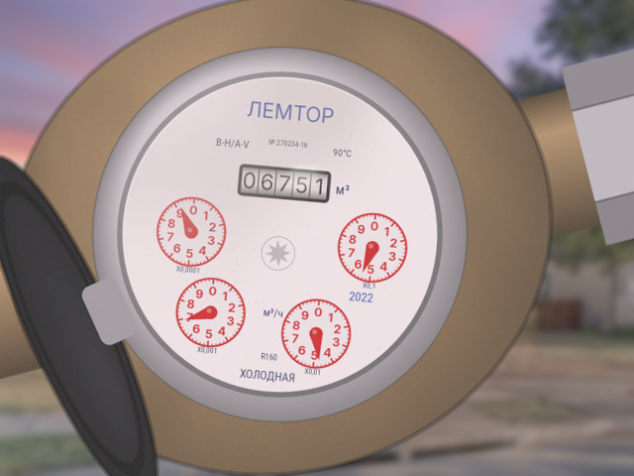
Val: 6751.5469,m³
